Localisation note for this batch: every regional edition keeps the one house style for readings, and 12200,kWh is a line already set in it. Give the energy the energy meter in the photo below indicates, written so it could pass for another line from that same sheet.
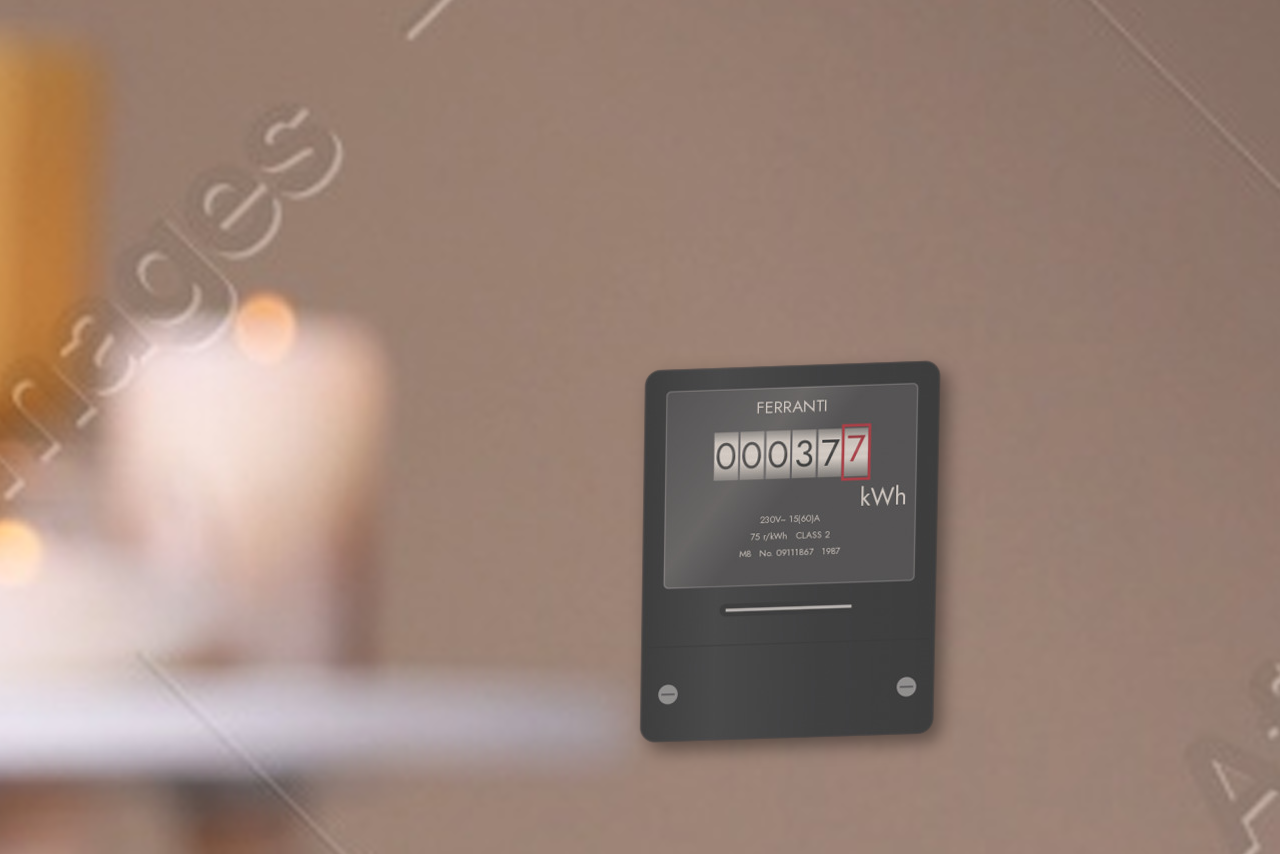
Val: 37.7,kWh
